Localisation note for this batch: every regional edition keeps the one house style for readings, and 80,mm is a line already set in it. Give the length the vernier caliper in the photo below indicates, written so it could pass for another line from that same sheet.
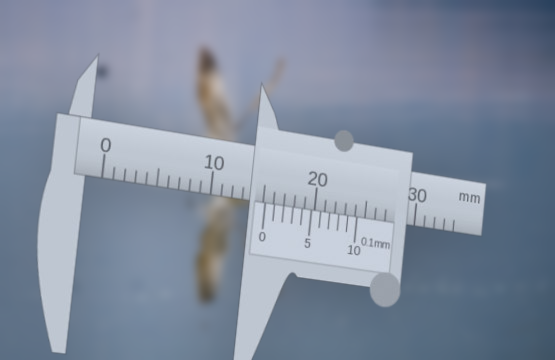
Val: 15.2,mm
